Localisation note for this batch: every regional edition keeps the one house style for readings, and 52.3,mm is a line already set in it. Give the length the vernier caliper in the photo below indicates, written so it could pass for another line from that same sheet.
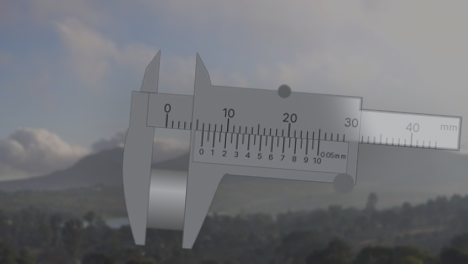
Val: 6.0,mm
